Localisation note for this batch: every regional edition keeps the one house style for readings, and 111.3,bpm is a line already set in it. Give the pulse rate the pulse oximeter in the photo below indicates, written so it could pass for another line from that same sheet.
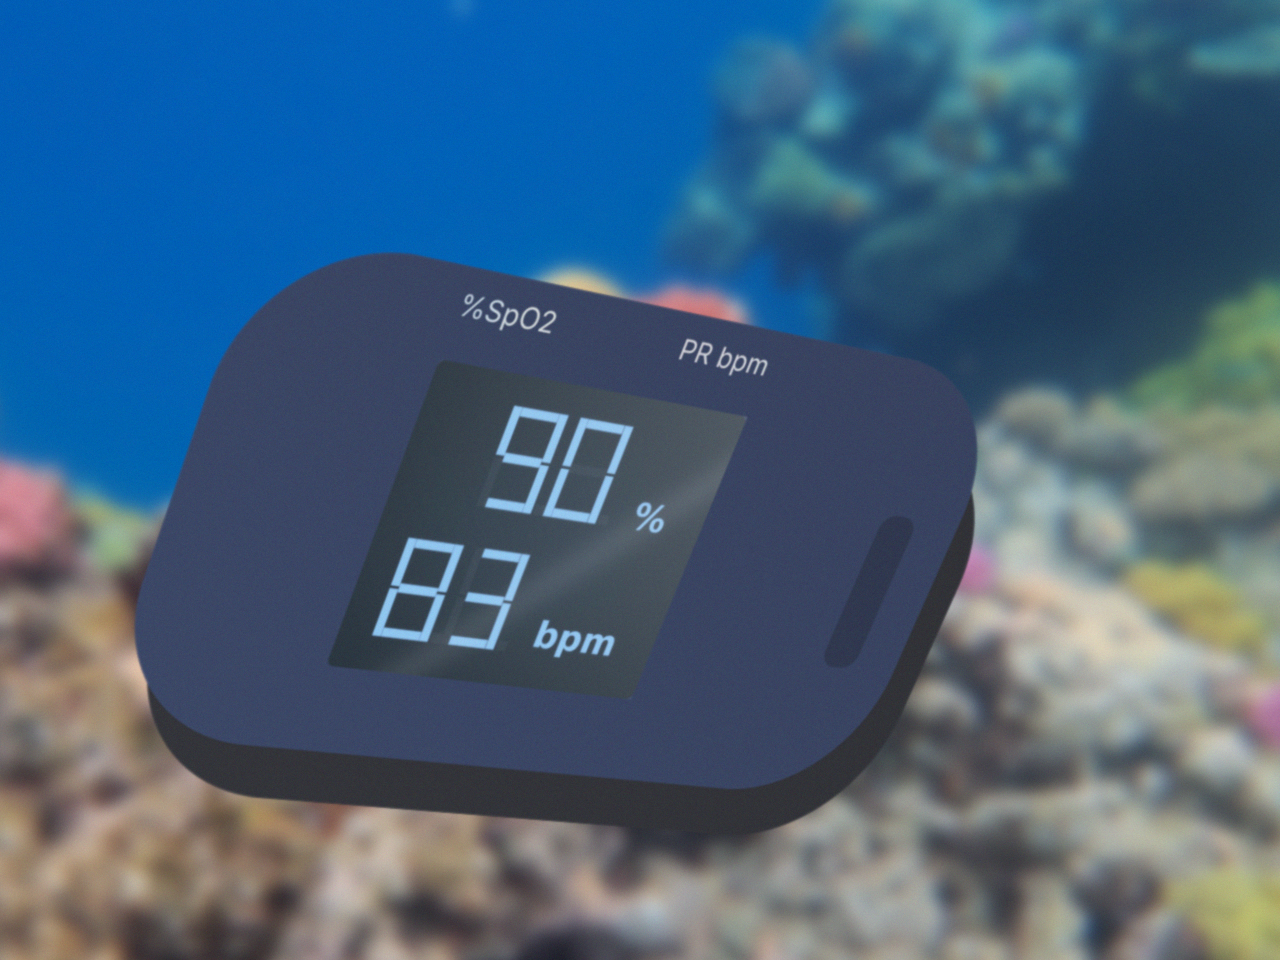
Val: 83,bpm
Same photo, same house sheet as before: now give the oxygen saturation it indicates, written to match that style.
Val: 90,%
